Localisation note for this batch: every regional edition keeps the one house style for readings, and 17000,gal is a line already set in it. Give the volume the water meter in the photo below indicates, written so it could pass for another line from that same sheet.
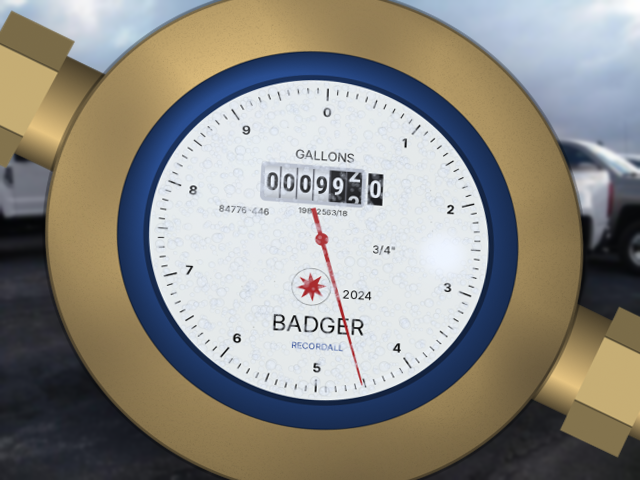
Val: 9924.5,gal
